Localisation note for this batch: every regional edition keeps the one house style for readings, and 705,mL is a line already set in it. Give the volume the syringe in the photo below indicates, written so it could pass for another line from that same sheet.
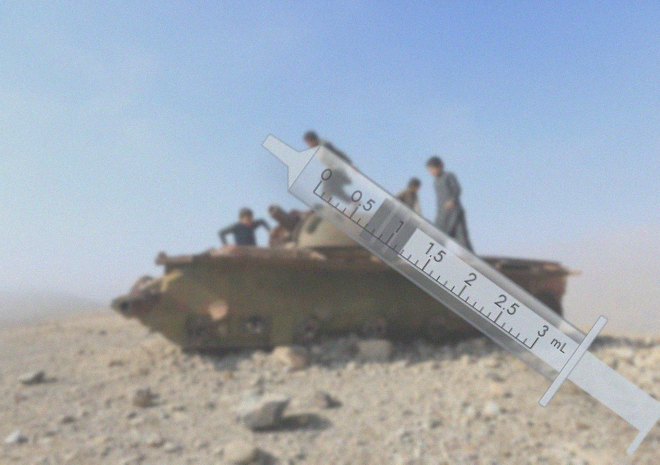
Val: 0.7,mL
